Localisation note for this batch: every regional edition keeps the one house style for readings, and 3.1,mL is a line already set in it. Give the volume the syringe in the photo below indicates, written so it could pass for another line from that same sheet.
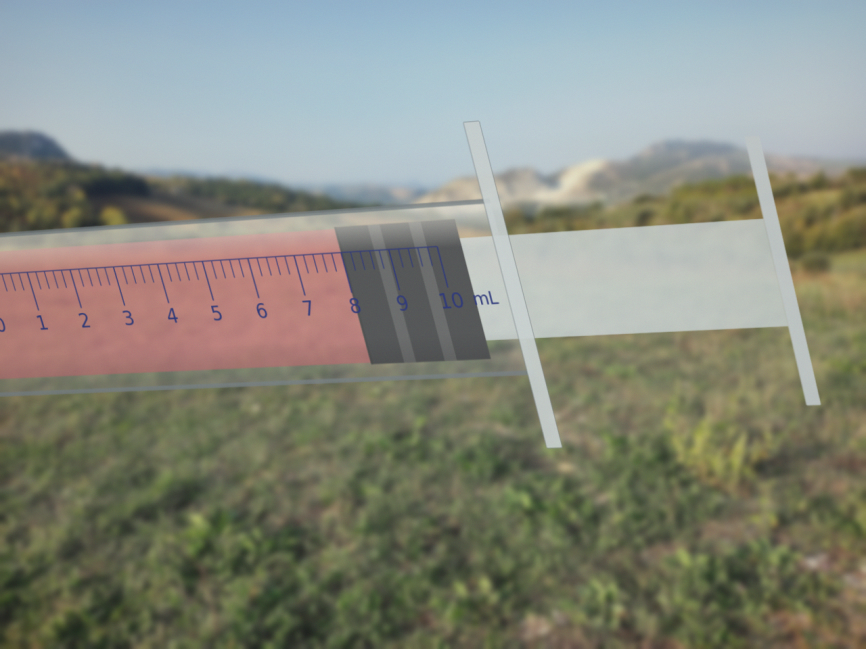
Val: 8,mL
